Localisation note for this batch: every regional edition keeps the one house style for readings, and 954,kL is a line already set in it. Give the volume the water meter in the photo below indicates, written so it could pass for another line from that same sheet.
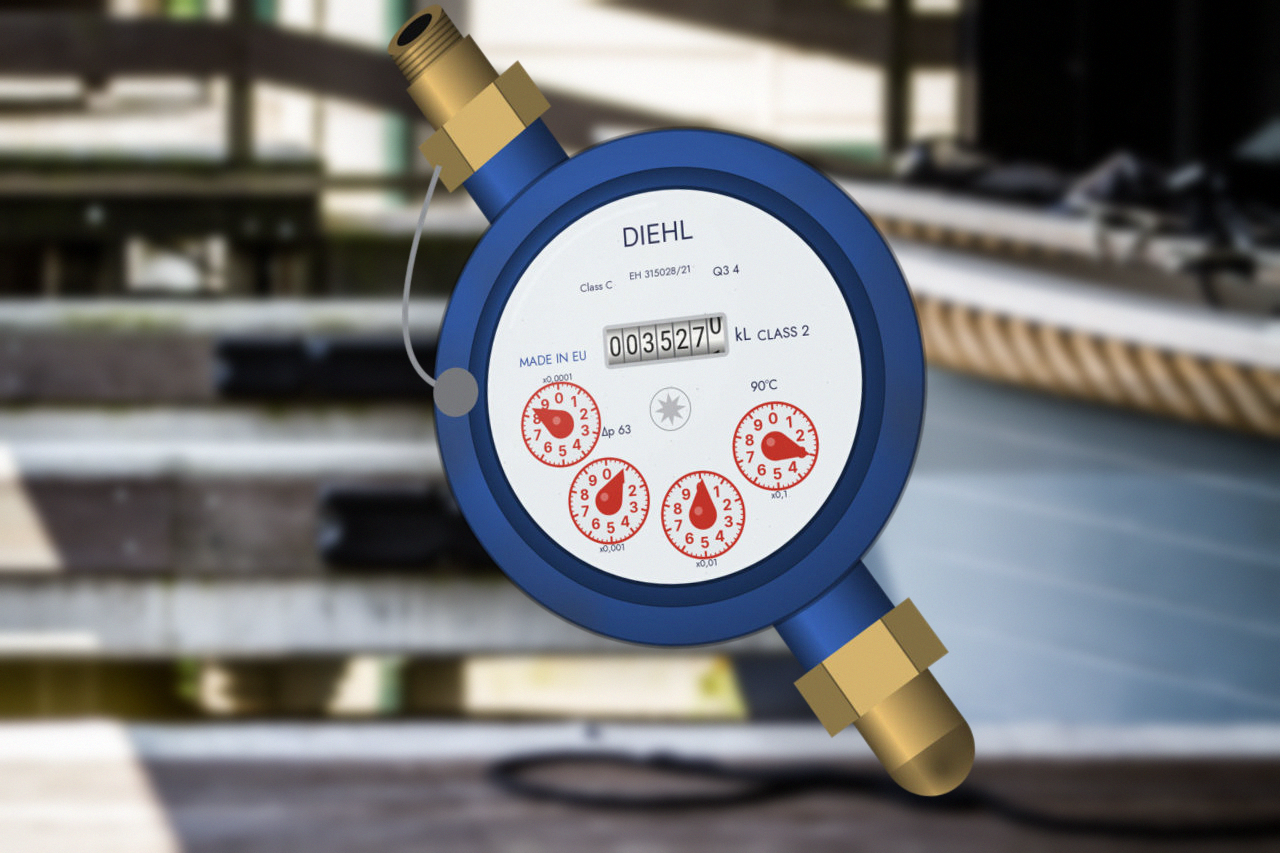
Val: 35270.3008,kL
